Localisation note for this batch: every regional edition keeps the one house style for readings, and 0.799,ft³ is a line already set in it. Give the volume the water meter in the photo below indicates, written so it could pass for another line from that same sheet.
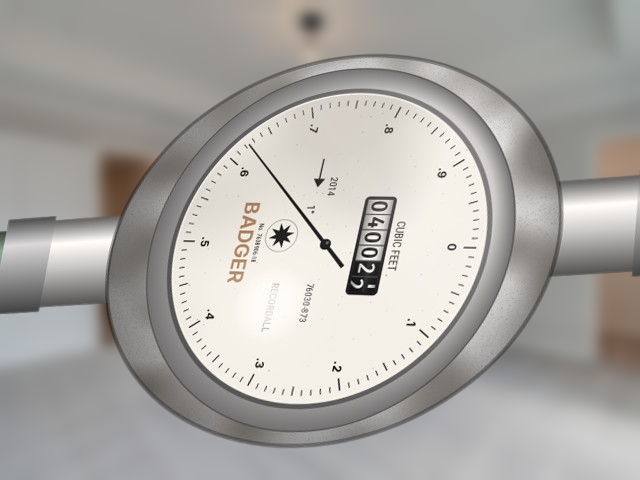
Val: 40021.62,ft³
